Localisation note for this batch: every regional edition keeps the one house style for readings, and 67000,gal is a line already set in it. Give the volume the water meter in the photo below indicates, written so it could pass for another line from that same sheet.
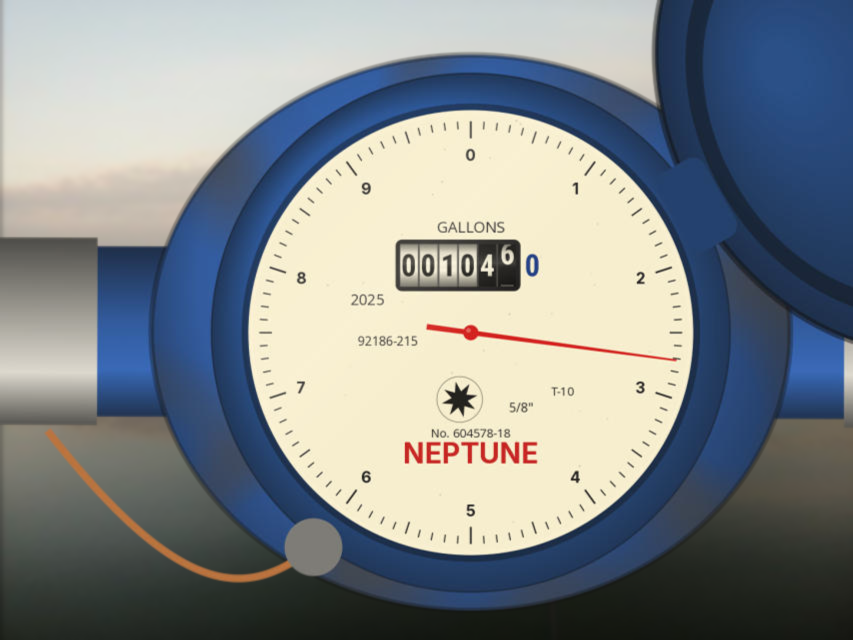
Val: 10462.7,gal
